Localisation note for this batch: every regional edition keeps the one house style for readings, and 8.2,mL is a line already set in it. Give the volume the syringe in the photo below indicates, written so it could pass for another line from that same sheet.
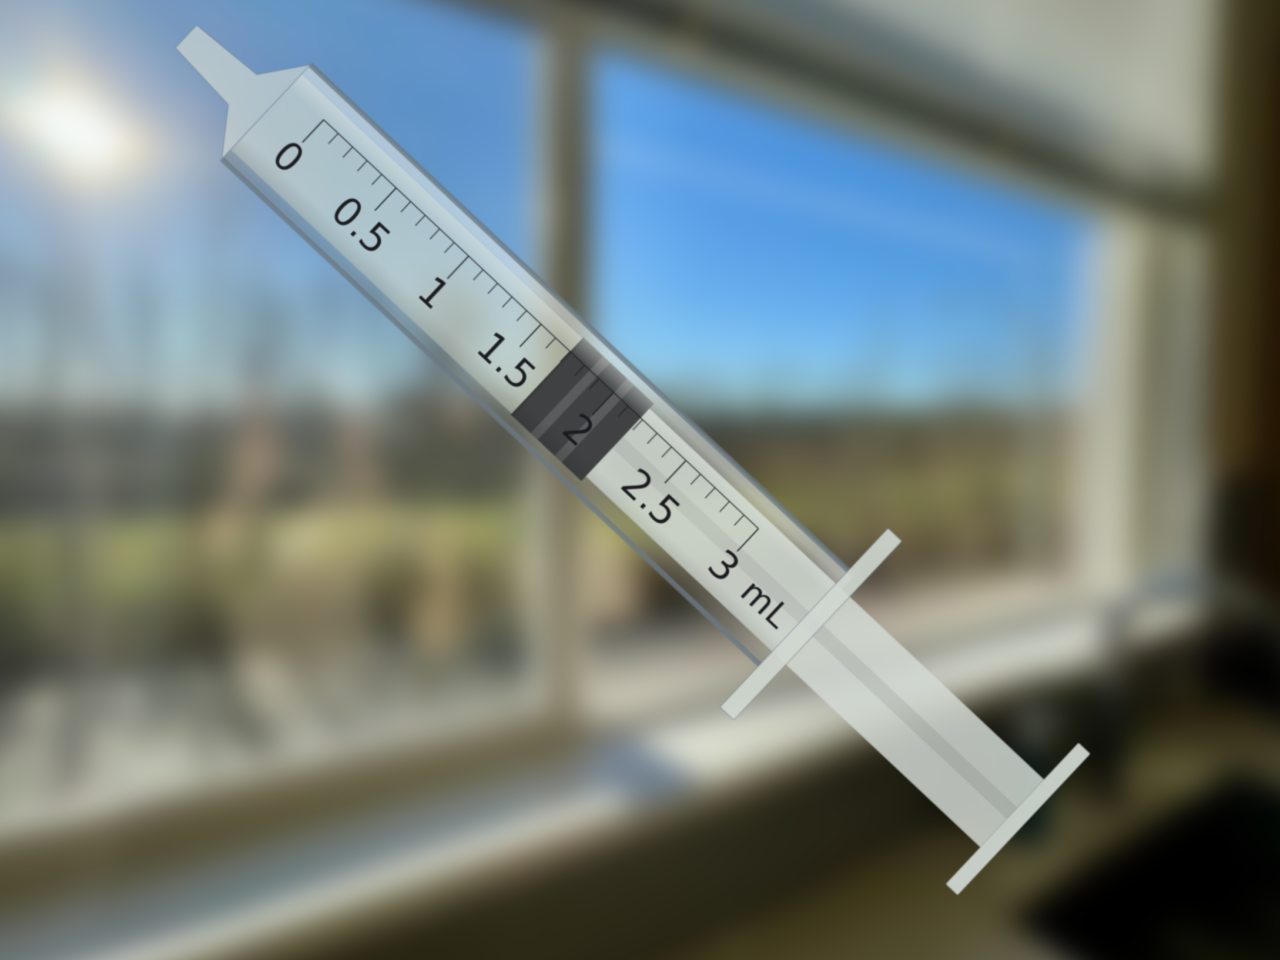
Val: 1.7,mL
